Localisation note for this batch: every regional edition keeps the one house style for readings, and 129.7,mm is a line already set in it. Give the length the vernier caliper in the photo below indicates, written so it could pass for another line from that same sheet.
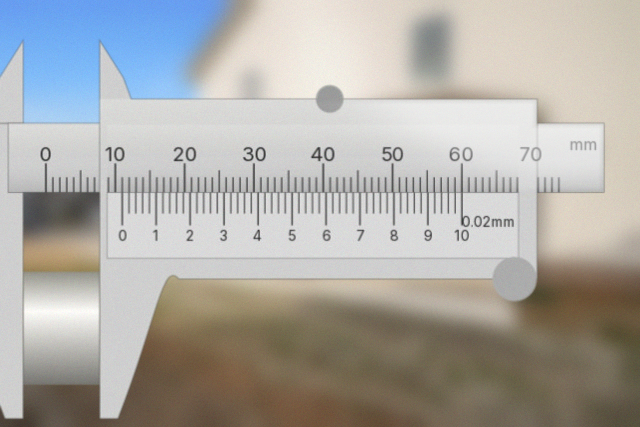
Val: 11.0,mm
